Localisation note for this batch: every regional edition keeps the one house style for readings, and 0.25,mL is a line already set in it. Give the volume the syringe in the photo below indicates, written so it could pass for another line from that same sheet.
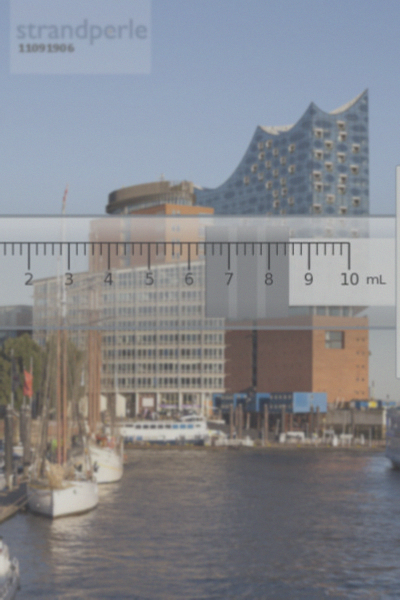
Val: 6.4,mL
